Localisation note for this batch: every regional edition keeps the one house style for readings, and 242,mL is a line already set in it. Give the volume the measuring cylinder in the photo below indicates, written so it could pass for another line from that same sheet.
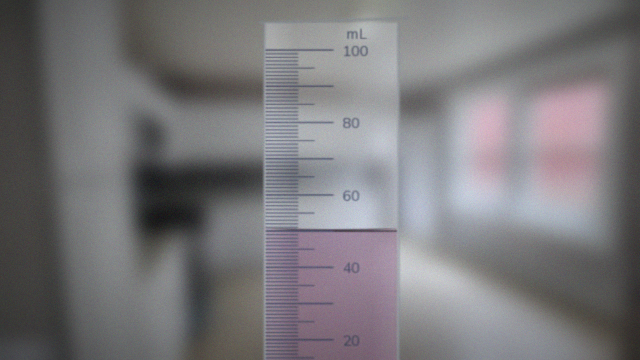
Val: 50,mL
